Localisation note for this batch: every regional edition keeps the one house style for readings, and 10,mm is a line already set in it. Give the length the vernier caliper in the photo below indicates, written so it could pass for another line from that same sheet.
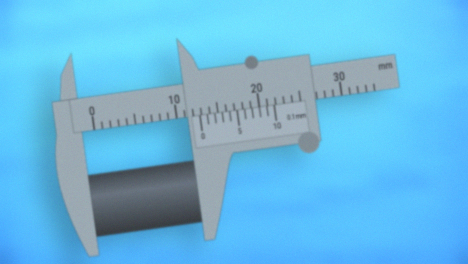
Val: 12.8,mm
